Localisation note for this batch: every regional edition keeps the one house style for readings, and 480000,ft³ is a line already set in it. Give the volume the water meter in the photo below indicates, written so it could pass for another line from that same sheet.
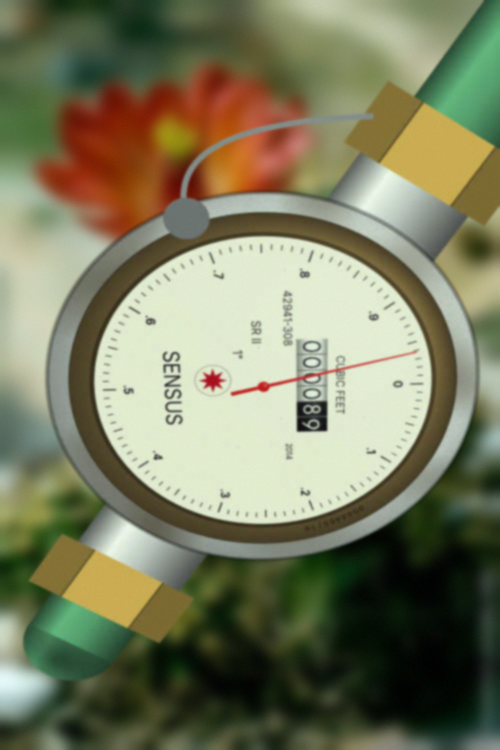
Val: 88.96,ft³
